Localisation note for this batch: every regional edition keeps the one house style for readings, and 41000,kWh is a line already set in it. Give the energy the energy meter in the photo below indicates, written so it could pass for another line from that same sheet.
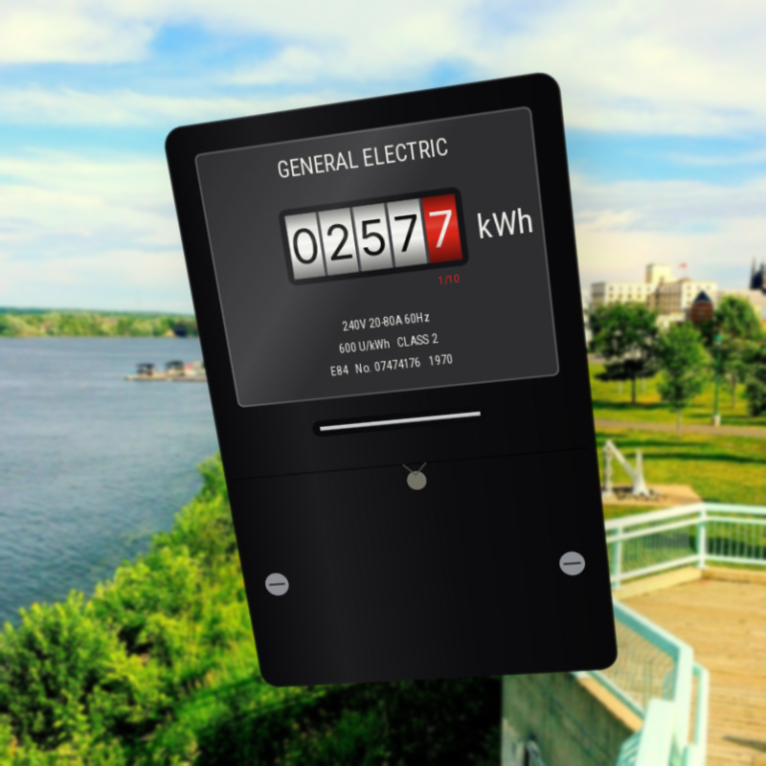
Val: 257.7,kWh
